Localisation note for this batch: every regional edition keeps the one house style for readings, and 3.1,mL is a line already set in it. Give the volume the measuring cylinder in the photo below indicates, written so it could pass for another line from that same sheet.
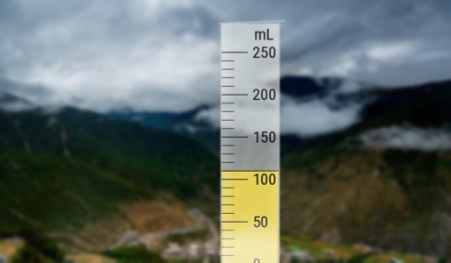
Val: 110,mL
